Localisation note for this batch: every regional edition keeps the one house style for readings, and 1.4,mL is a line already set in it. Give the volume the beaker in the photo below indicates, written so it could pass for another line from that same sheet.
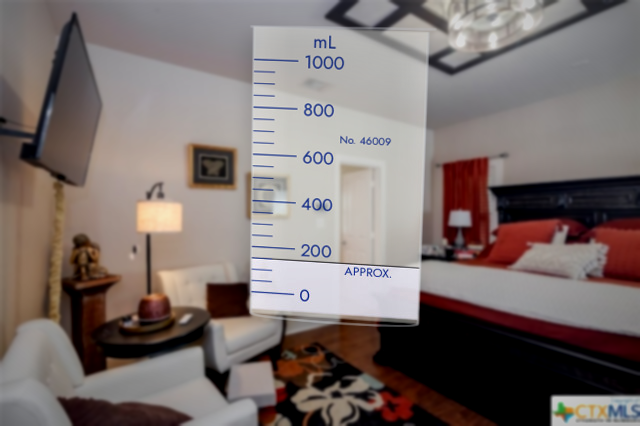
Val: 150,mL
